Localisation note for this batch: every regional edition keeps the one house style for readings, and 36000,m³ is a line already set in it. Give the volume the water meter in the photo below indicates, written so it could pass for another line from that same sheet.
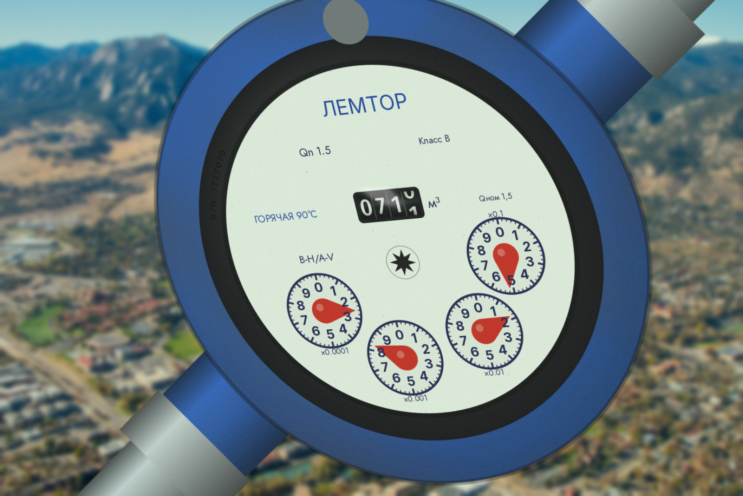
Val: 710.5182,m³
